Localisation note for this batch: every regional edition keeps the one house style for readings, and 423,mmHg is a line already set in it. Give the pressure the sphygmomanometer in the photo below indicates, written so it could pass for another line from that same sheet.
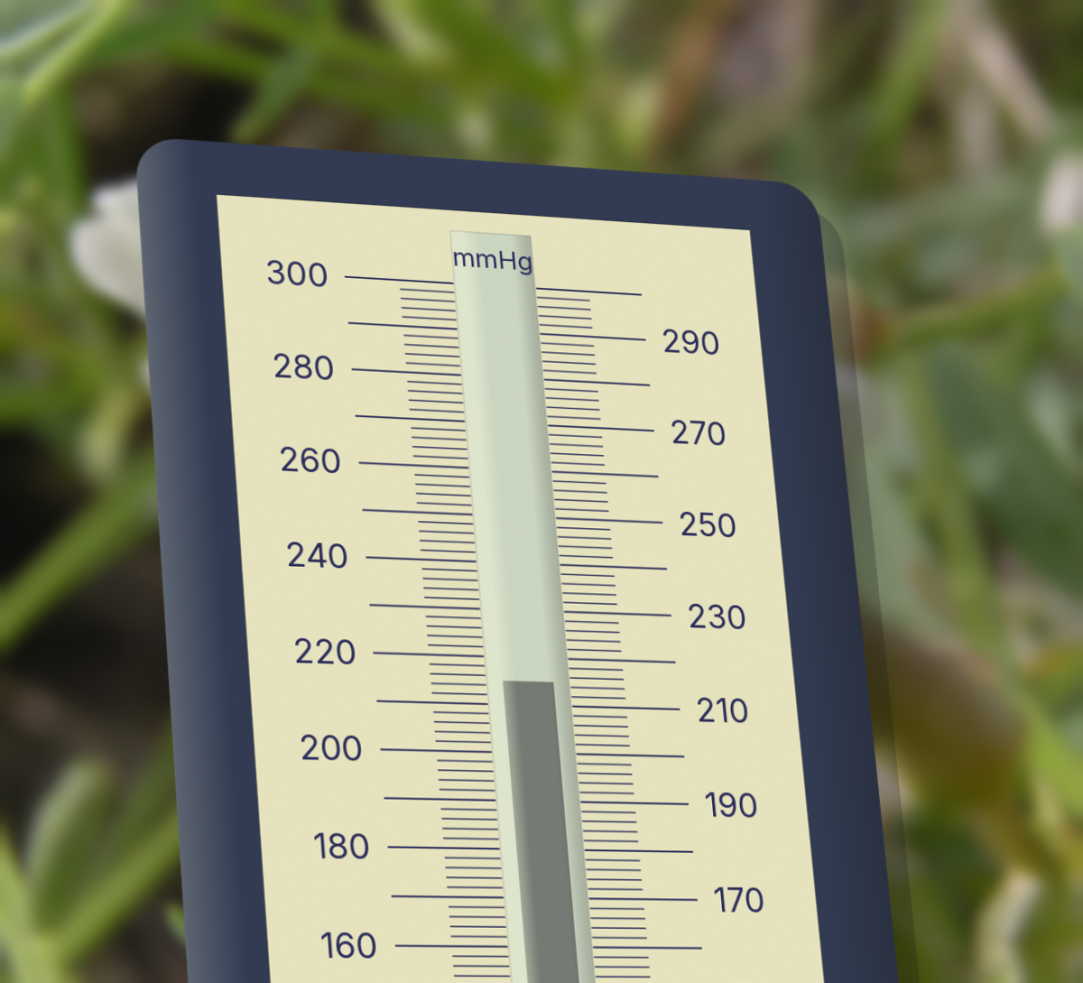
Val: 215,mmHg
